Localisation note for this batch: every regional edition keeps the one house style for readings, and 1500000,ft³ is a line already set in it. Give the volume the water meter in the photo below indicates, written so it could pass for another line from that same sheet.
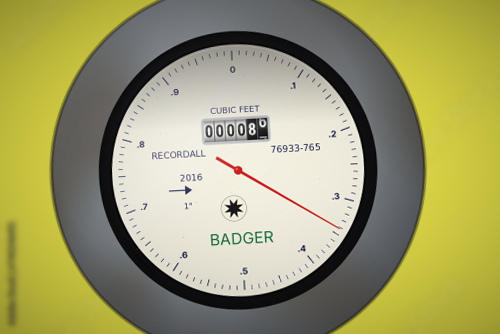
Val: 86.34,ft³
